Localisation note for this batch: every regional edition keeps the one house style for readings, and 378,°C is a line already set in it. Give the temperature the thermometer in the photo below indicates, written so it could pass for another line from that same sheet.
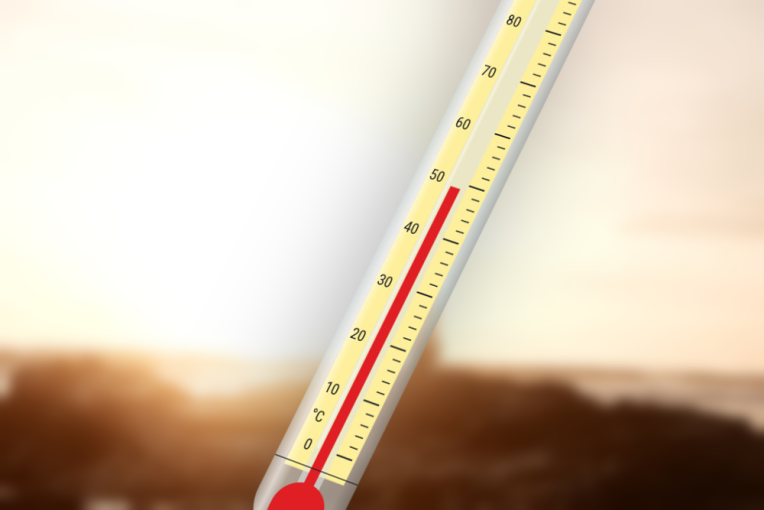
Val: 49,°C
